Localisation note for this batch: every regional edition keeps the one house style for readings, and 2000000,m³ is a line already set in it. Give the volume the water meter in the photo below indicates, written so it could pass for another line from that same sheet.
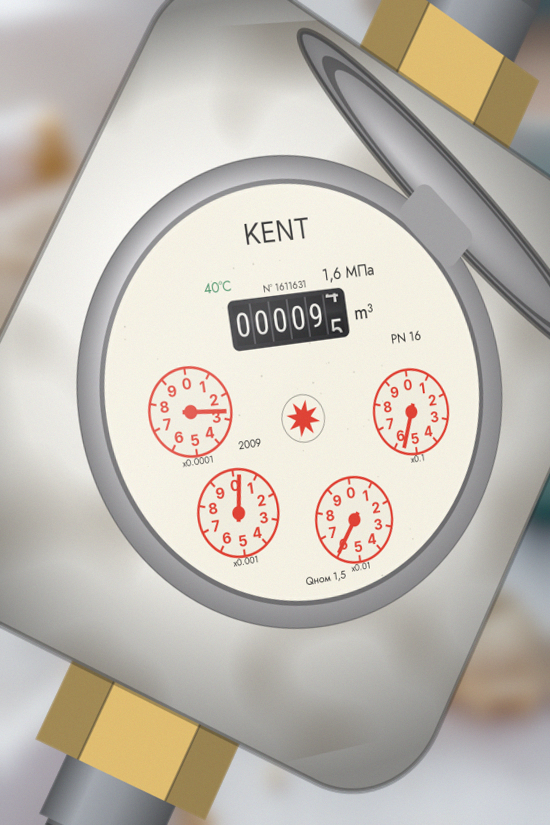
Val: 94.5602,m³
